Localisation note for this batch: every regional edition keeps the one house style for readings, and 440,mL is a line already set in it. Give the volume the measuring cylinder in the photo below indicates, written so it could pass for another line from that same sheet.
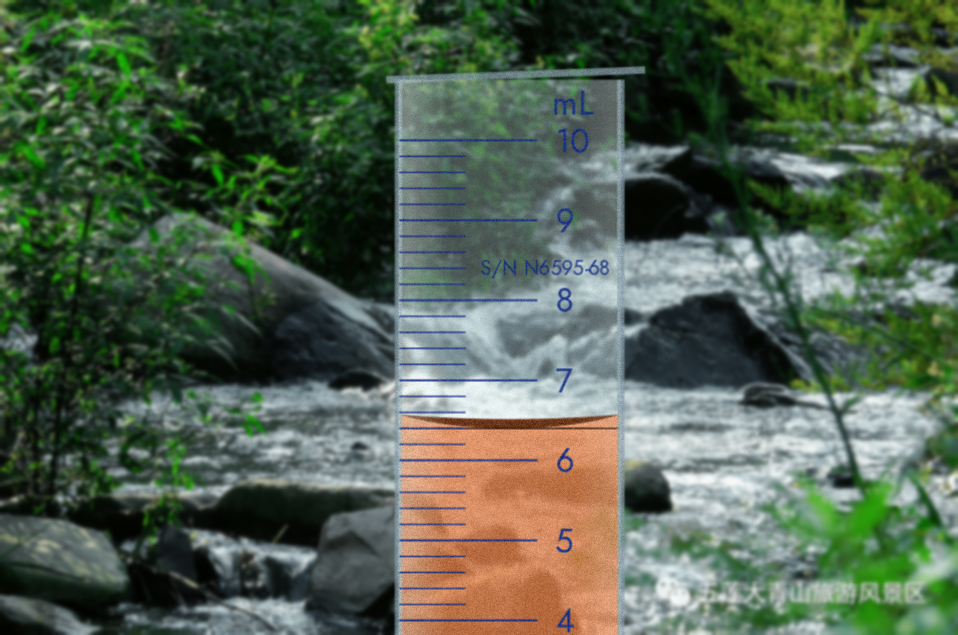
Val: 6.4,mL
